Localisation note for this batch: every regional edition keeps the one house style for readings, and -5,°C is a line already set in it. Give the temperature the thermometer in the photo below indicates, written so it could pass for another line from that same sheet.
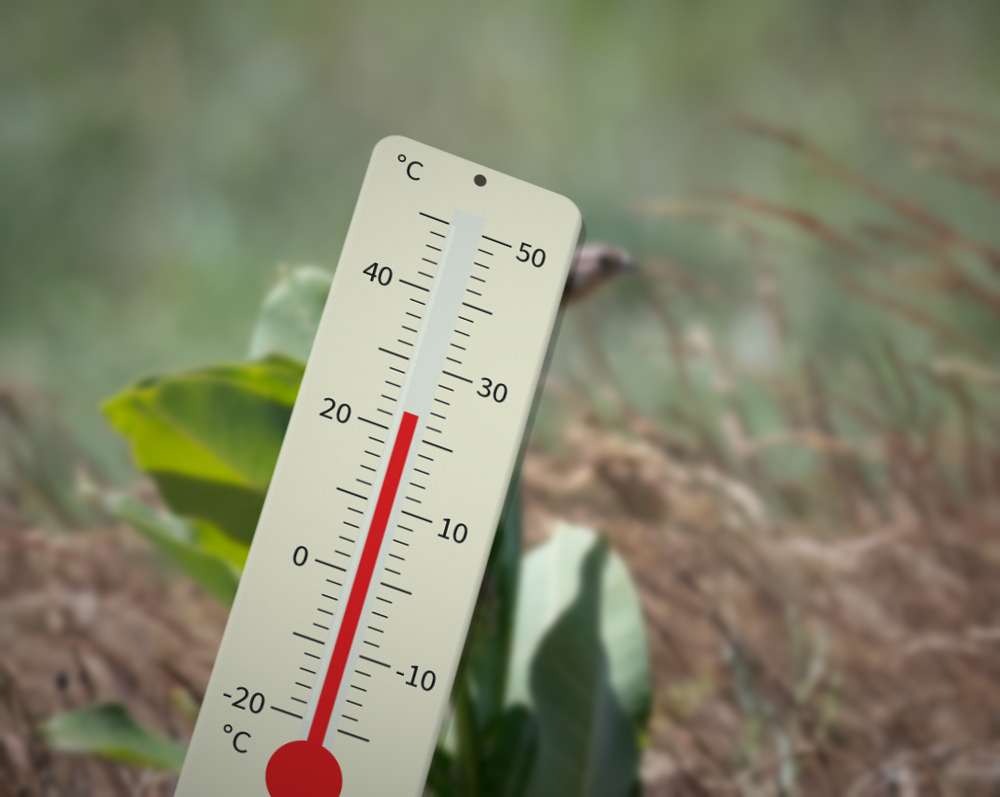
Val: 23,°C
